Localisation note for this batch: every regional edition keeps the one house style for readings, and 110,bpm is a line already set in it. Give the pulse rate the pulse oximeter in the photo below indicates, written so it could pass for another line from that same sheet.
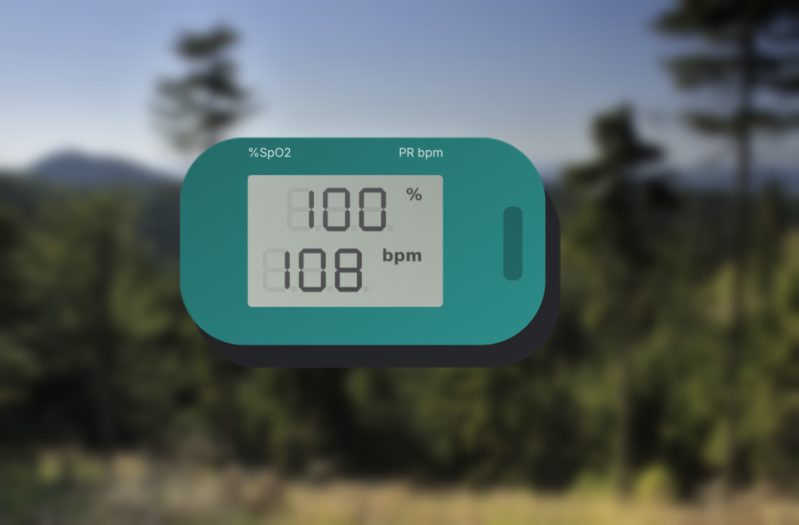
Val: 108,bpm
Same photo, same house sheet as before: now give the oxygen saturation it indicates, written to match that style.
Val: 100,%
